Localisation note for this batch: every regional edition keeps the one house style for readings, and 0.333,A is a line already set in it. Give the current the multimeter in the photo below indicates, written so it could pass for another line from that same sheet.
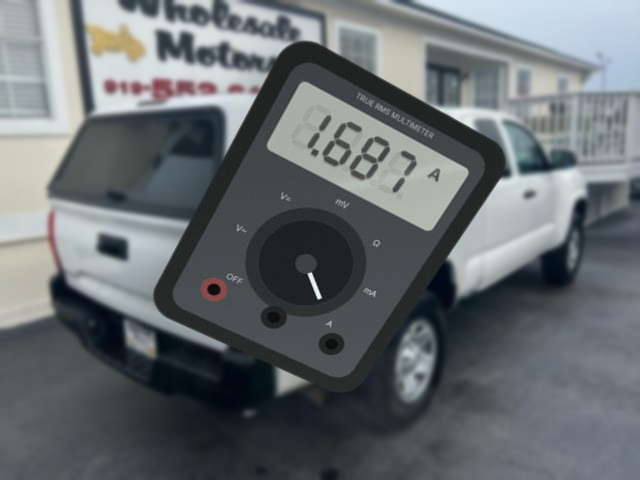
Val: 1.687,A
